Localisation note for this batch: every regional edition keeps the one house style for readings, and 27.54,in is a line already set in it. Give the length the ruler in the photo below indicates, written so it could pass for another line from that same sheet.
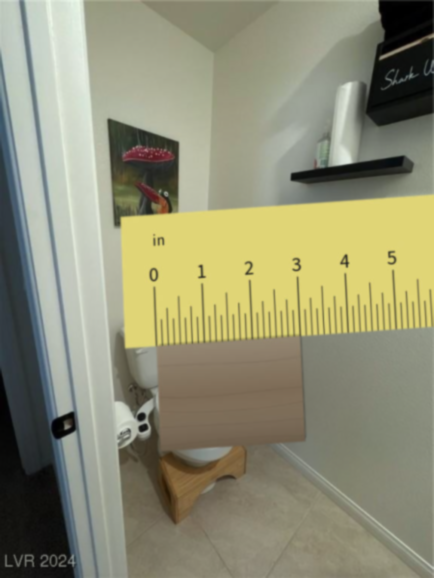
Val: 3,in
